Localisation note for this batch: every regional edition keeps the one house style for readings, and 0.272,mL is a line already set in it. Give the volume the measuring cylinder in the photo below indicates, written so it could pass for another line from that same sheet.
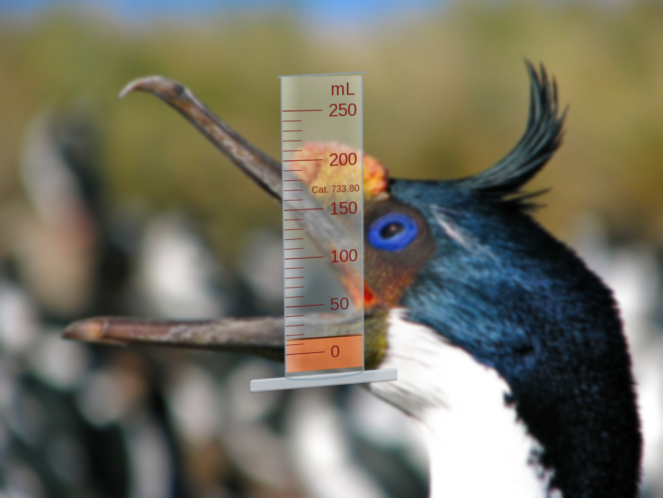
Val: 15,mL
